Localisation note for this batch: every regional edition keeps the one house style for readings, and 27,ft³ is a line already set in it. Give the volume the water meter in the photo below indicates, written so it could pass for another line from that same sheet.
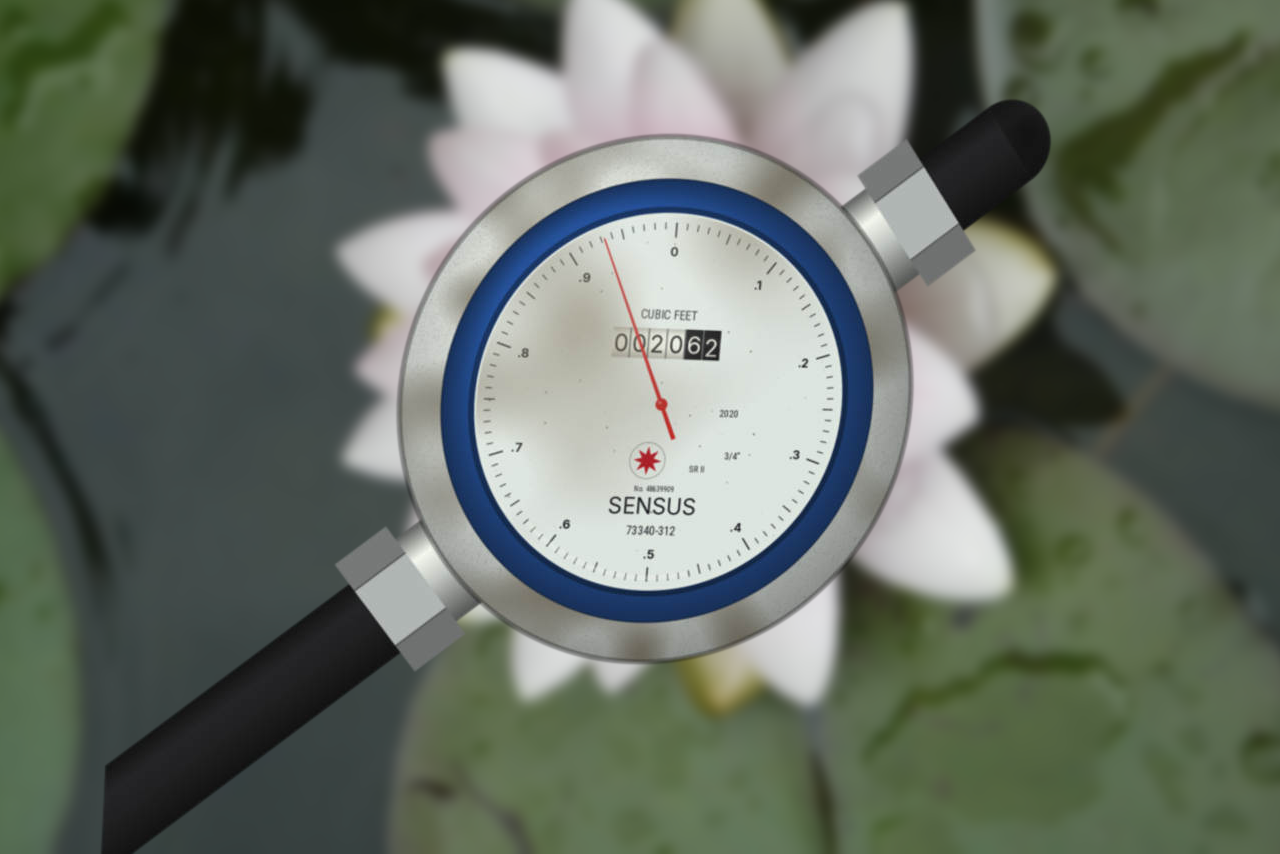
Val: 2061.93,ft³
